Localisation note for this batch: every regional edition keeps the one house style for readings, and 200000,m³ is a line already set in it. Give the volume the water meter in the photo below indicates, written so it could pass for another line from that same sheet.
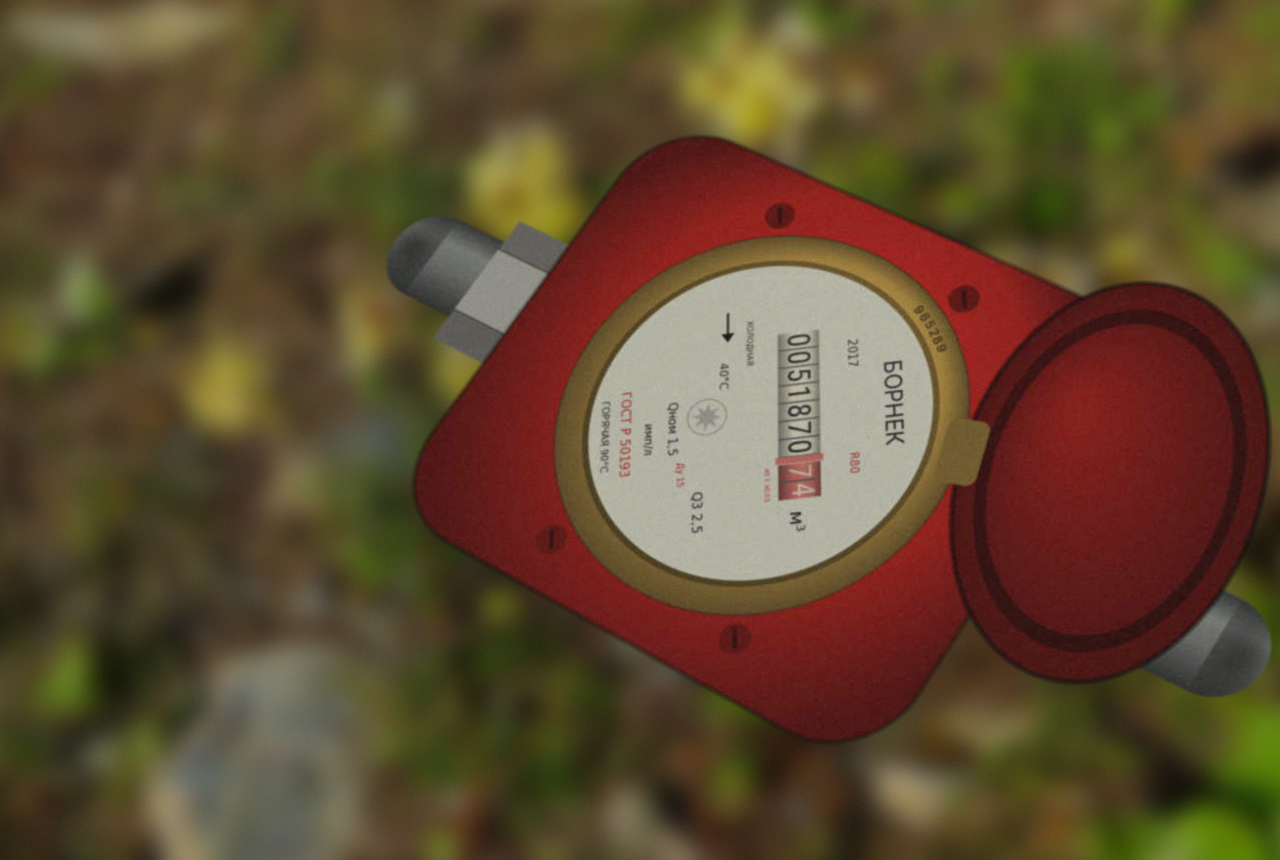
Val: 51870.74,m³
